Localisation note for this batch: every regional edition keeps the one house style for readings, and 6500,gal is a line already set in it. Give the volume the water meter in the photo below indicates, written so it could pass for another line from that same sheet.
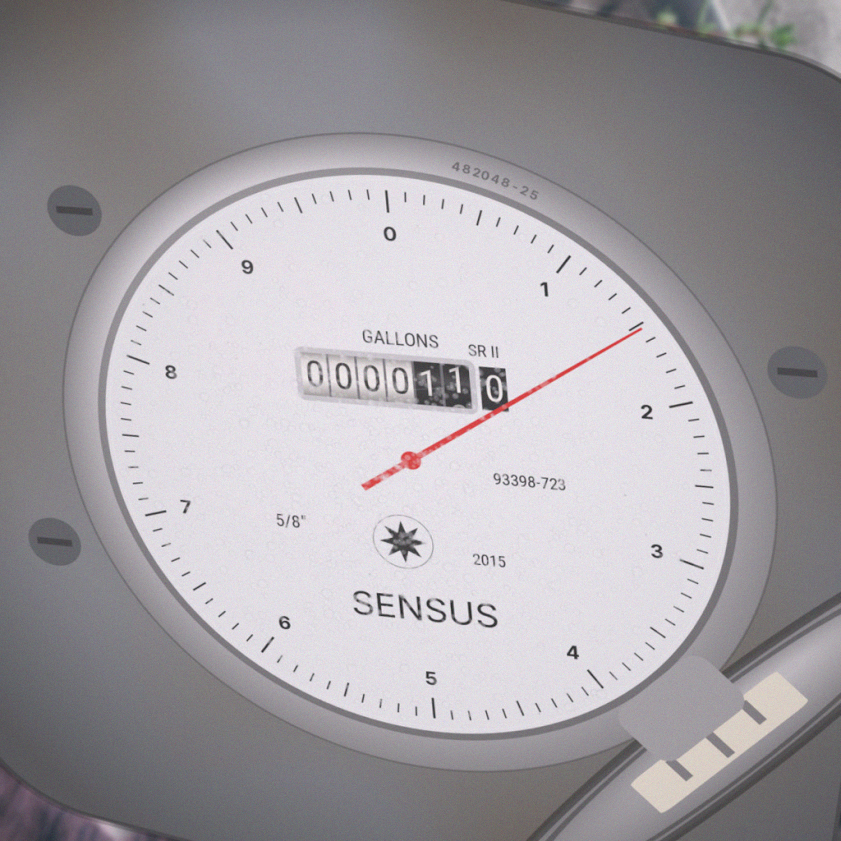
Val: 111.5,gal
